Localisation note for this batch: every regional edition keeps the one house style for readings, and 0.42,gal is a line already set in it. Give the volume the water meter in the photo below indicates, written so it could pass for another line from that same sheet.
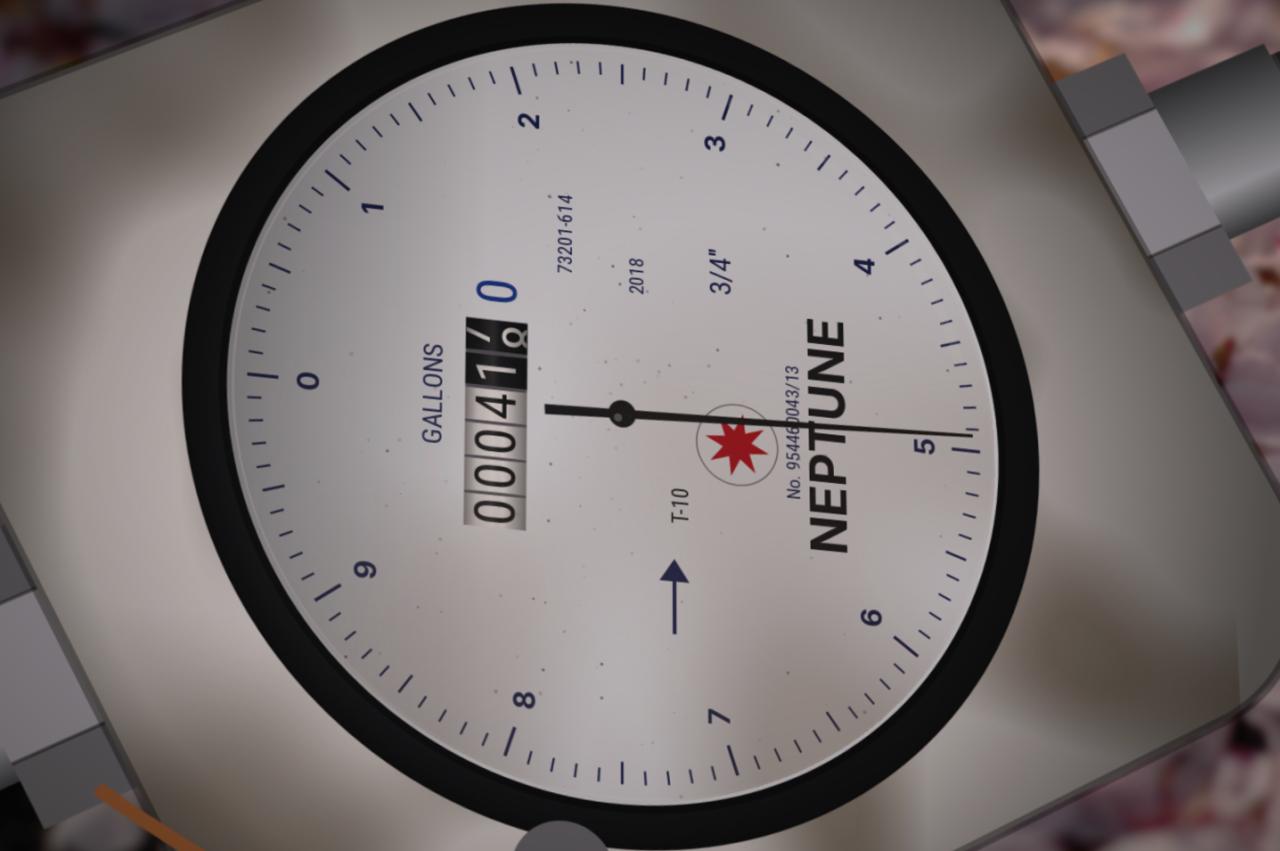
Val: 4174.9,gal
